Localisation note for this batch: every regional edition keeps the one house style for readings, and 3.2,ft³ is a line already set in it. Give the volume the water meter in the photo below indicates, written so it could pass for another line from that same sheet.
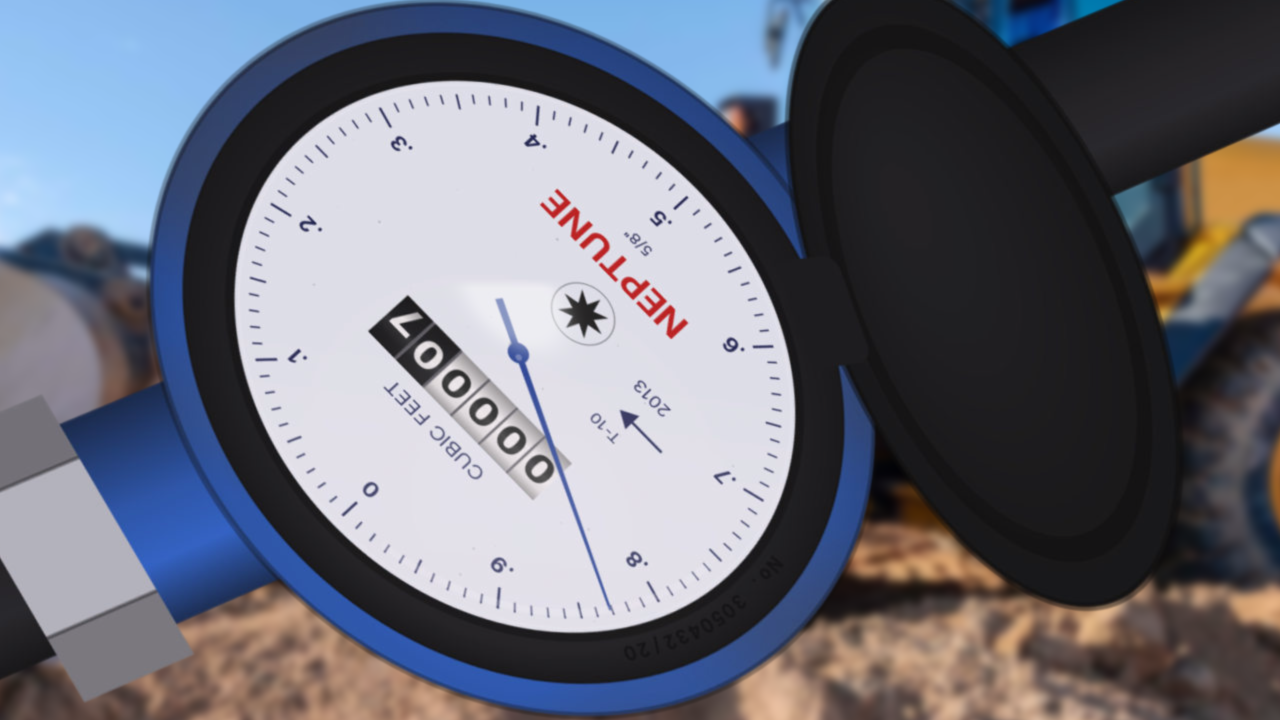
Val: 6.83,ft³
